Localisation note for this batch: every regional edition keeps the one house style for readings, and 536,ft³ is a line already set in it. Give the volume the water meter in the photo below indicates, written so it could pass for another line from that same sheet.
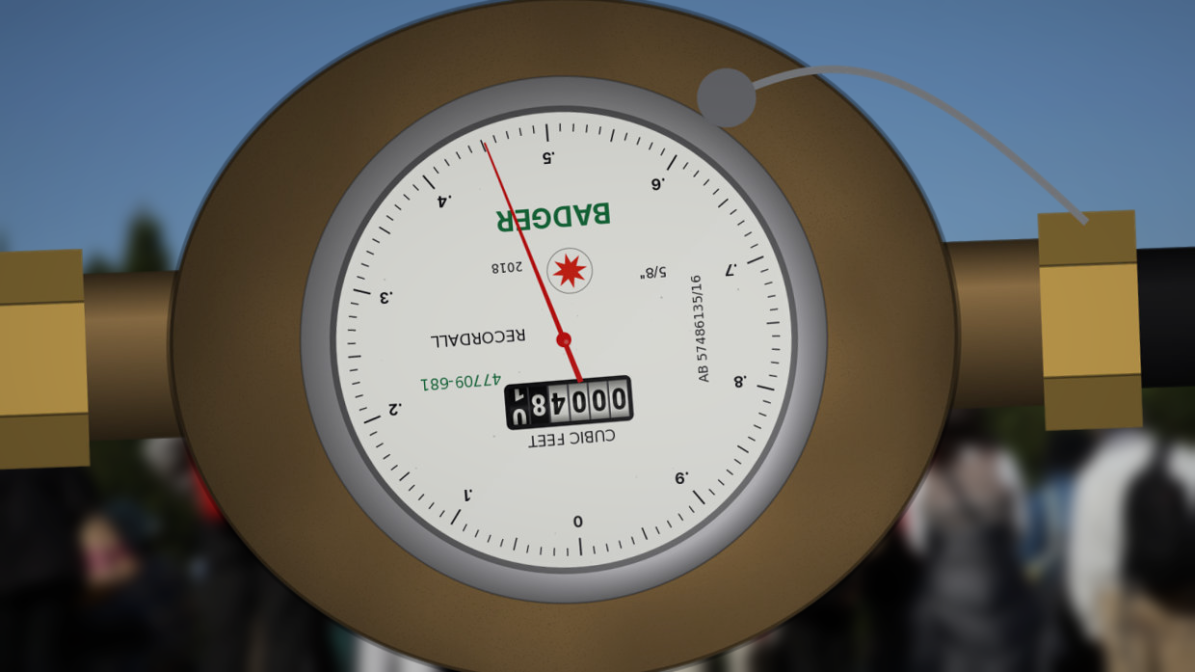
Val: 480.45,ft³
